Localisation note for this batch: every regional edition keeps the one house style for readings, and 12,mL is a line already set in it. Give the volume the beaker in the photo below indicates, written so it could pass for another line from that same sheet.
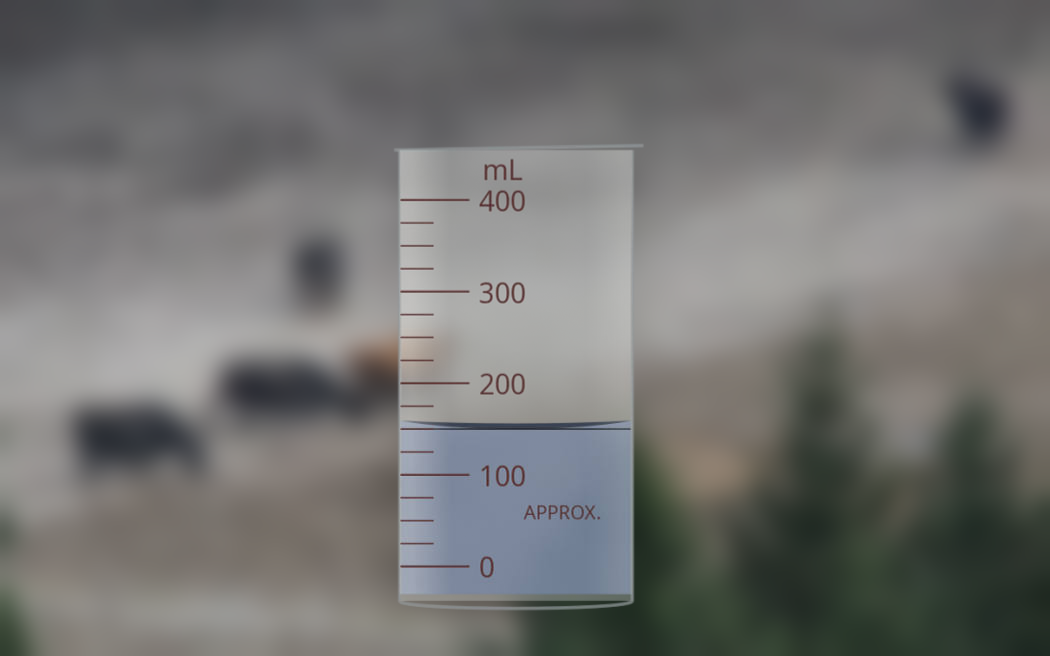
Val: 150,mL
